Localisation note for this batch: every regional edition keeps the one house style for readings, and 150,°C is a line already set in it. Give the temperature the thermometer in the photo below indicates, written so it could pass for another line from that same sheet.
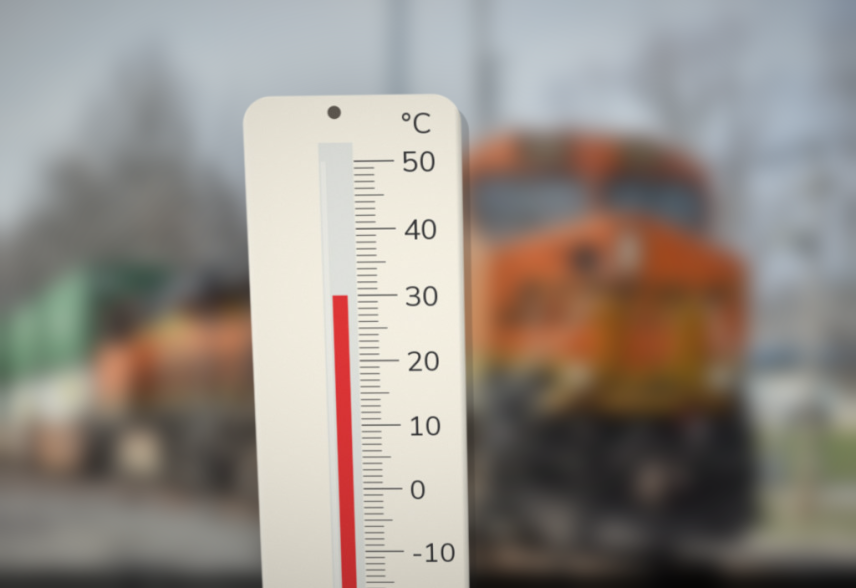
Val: 30,°C
